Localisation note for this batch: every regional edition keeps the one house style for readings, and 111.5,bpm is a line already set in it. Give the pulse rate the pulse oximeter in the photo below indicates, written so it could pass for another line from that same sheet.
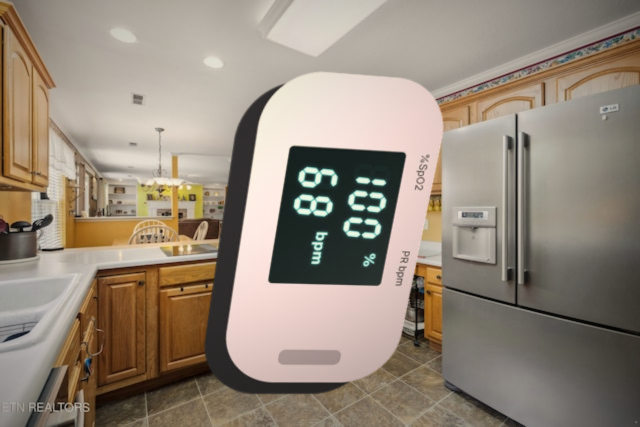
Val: 68,bpm
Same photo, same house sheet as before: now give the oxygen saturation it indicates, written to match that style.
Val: 100,%
